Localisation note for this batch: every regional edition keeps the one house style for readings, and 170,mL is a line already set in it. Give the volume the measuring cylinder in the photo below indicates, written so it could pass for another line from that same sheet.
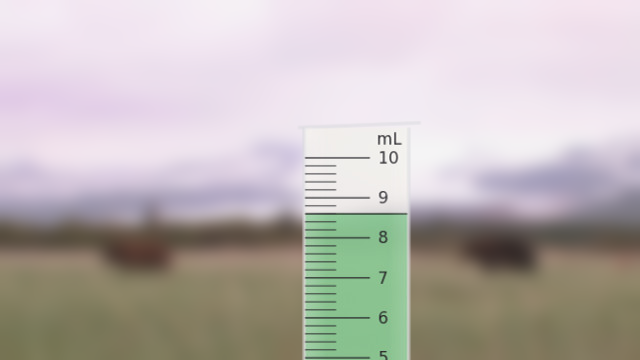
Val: 8.6,mL
